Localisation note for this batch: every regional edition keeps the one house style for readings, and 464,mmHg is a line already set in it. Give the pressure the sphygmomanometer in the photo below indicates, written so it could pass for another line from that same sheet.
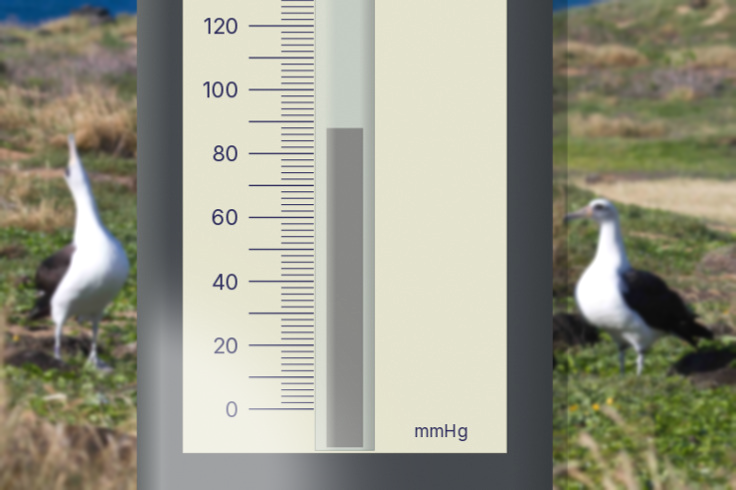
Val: 88,mmHg
